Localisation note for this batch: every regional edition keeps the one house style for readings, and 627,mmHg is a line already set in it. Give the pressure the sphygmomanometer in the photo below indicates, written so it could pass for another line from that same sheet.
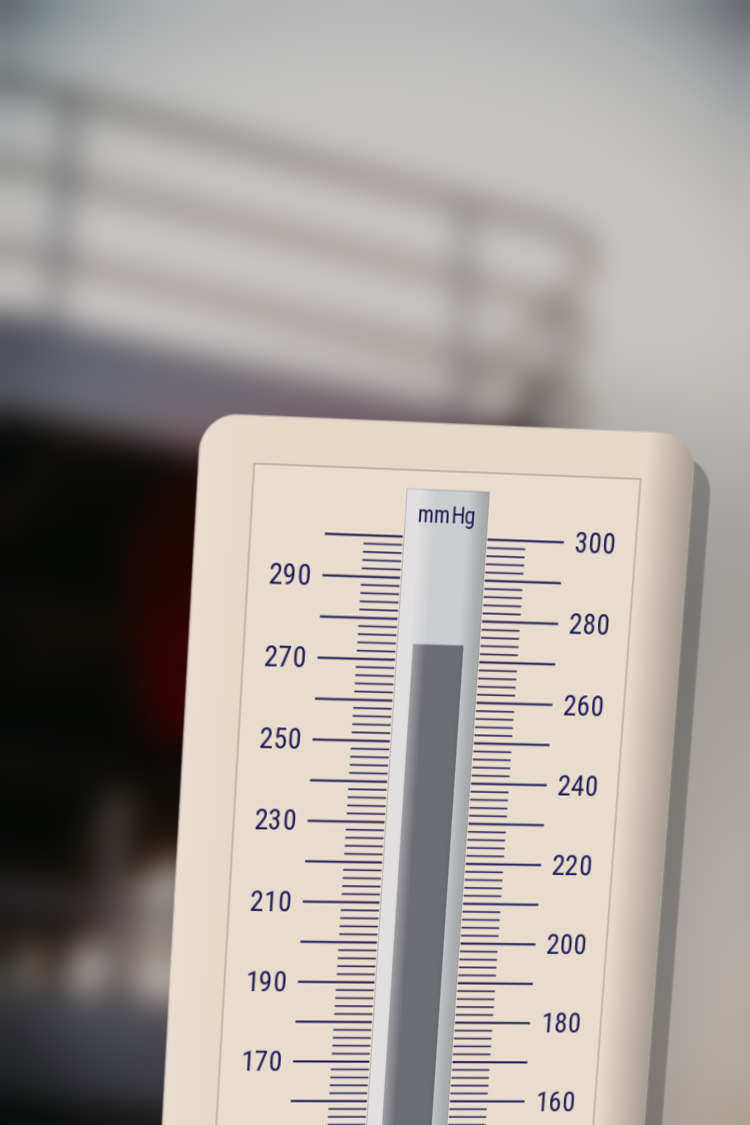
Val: 274,mmHg
